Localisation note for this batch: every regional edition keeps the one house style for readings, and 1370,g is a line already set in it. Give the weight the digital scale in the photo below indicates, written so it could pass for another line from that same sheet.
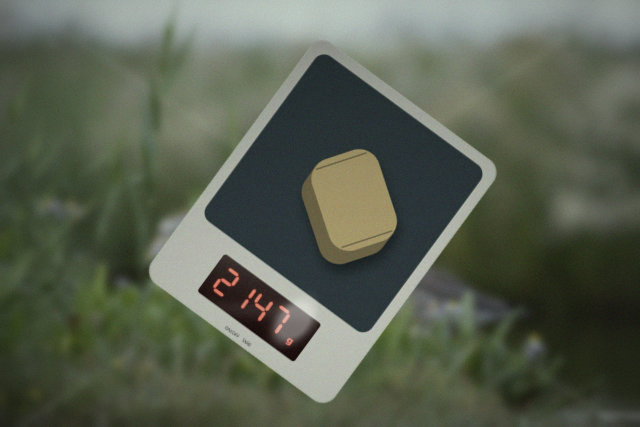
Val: 2147,g
